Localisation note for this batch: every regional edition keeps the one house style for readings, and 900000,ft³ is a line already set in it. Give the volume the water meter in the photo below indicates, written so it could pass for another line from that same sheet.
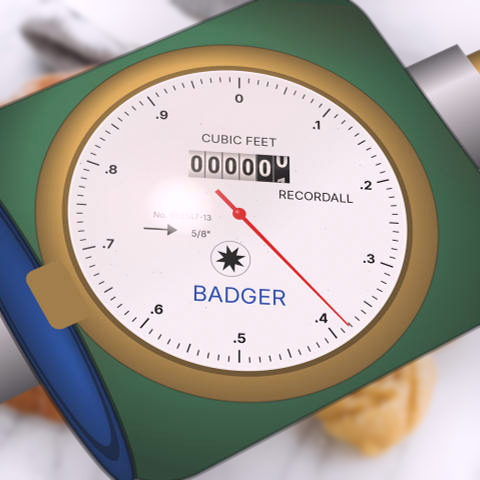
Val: 0.38,ft³
